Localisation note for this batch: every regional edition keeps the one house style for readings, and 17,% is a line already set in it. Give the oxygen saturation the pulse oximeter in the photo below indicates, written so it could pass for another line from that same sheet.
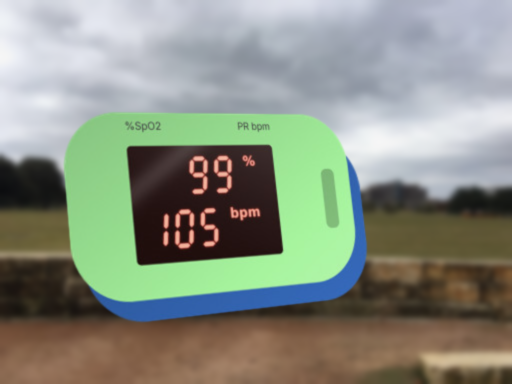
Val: 99,%
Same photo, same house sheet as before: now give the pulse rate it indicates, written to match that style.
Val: 105,bpm
